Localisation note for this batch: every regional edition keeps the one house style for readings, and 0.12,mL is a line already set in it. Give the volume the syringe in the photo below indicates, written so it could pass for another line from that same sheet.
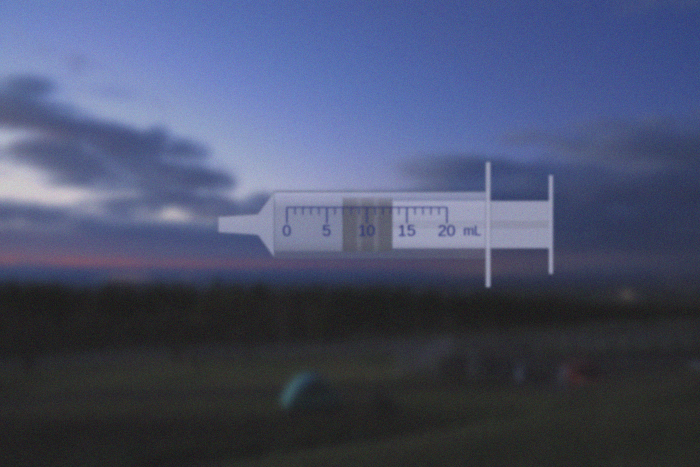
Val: 7,mL
